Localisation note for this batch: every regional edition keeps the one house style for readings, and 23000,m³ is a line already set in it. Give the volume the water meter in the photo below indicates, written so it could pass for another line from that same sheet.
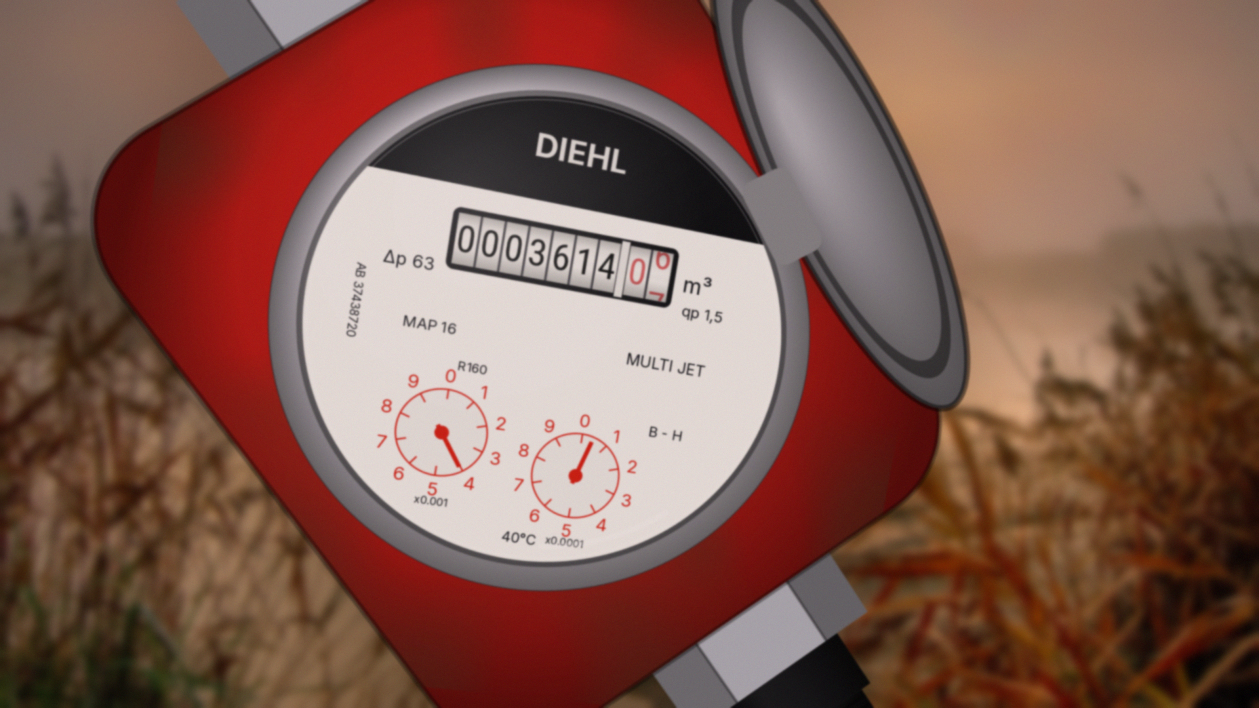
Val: 3614.0640,m³
